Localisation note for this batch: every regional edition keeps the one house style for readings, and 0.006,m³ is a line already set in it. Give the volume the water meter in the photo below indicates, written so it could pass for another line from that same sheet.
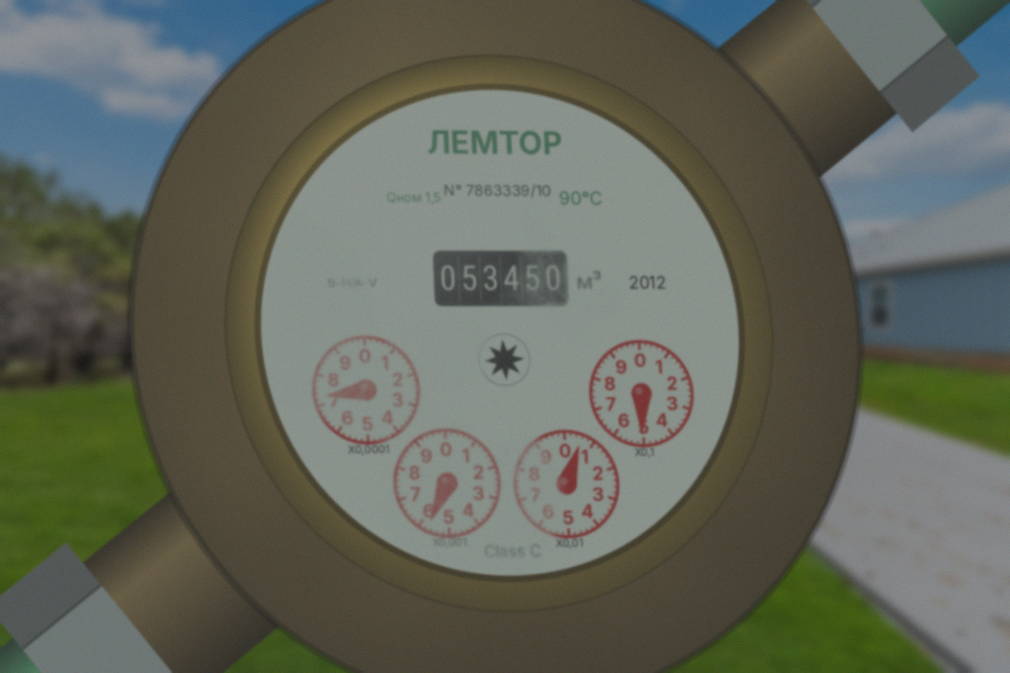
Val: 53450.5057,m³
